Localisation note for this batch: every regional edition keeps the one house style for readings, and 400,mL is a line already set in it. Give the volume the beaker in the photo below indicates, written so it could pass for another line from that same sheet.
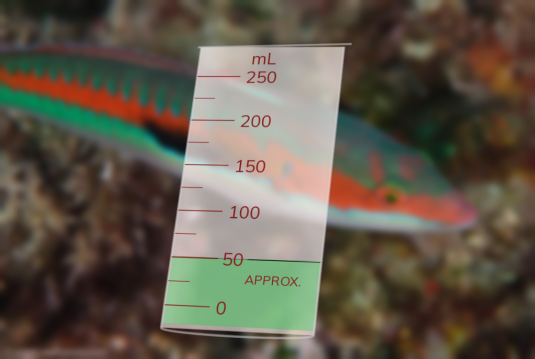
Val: 50,mL
